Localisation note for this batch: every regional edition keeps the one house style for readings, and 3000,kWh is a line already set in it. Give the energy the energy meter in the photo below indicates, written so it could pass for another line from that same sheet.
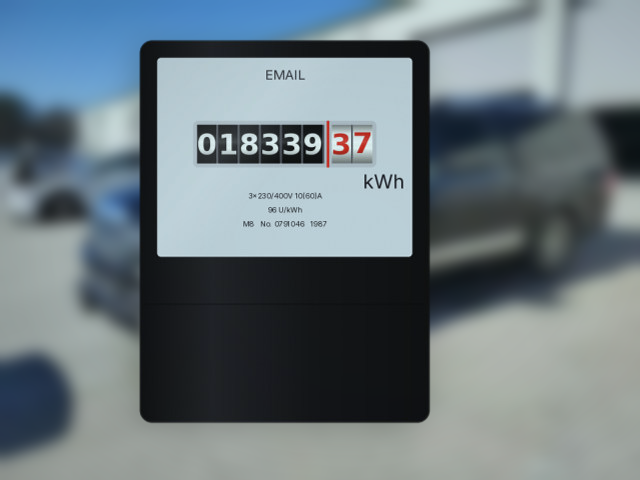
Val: 18339.37,kWh
